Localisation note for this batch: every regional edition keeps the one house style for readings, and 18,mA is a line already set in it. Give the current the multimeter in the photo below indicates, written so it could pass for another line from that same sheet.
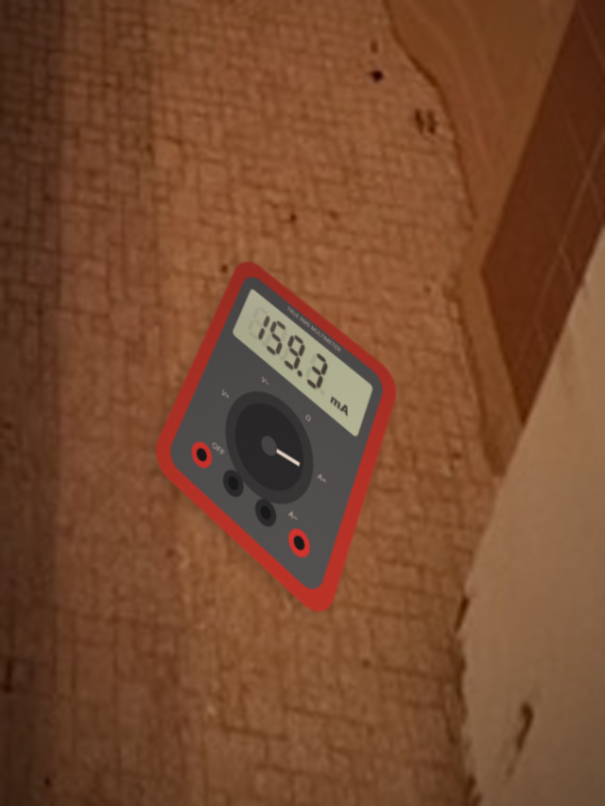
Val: 159.3,mA
